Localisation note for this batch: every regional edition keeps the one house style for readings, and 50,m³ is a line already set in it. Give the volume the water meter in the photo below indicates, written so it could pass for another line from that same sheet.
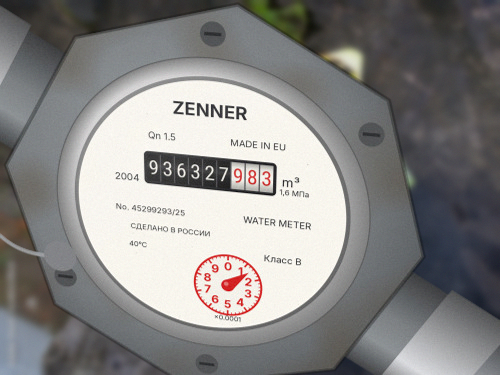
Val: 936327.9831,m³
